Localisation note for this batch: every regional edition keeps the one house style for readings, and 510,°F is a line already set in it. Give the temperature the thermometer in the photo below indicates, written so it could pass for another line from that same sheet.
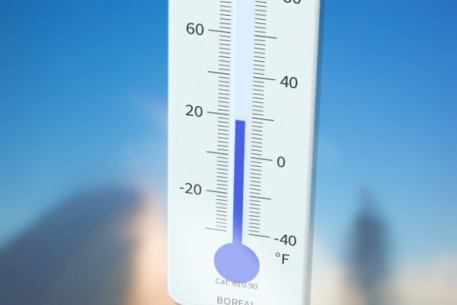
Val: 18,°F
